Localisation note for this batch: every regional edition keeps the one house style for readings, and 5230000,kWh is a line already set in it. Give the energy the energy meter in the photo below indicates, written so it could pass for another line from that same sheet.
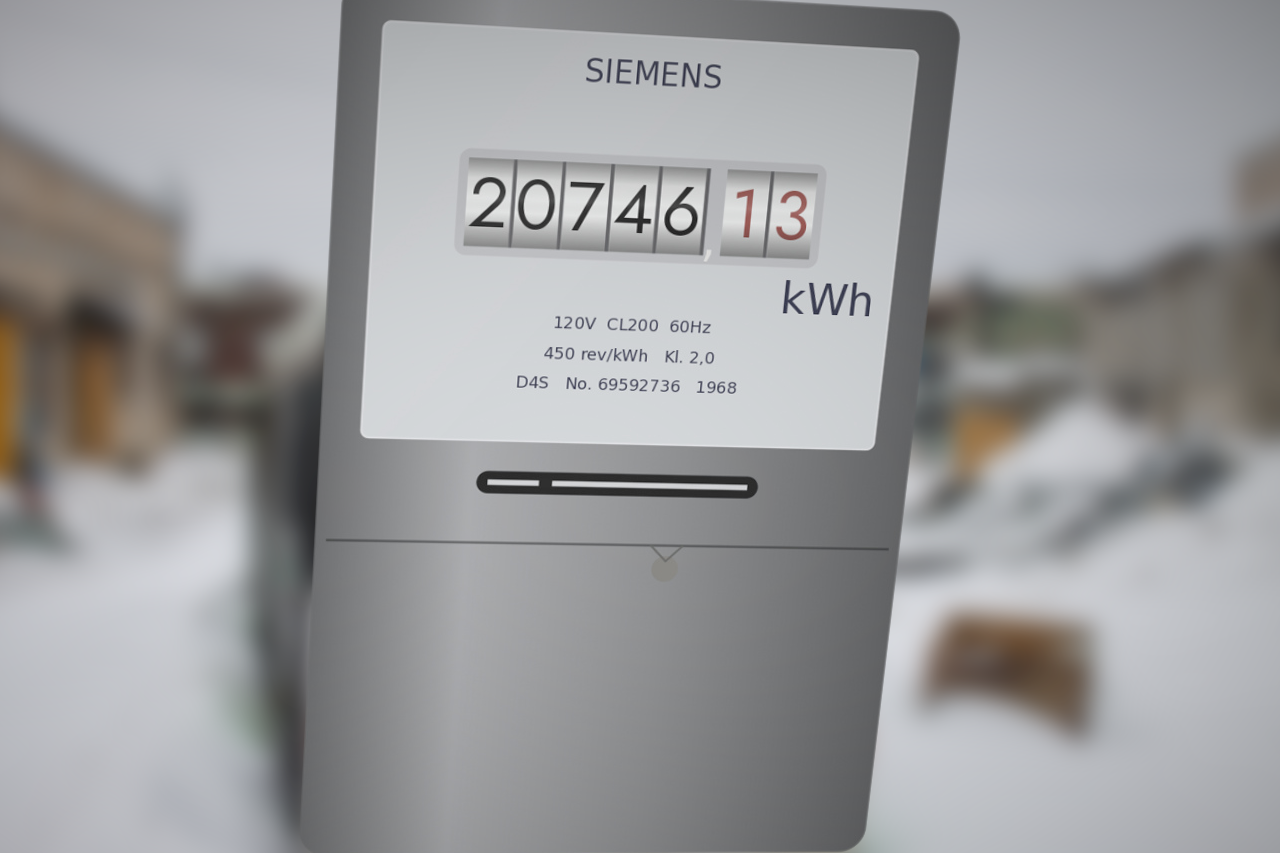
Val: 20746.13,kWh
